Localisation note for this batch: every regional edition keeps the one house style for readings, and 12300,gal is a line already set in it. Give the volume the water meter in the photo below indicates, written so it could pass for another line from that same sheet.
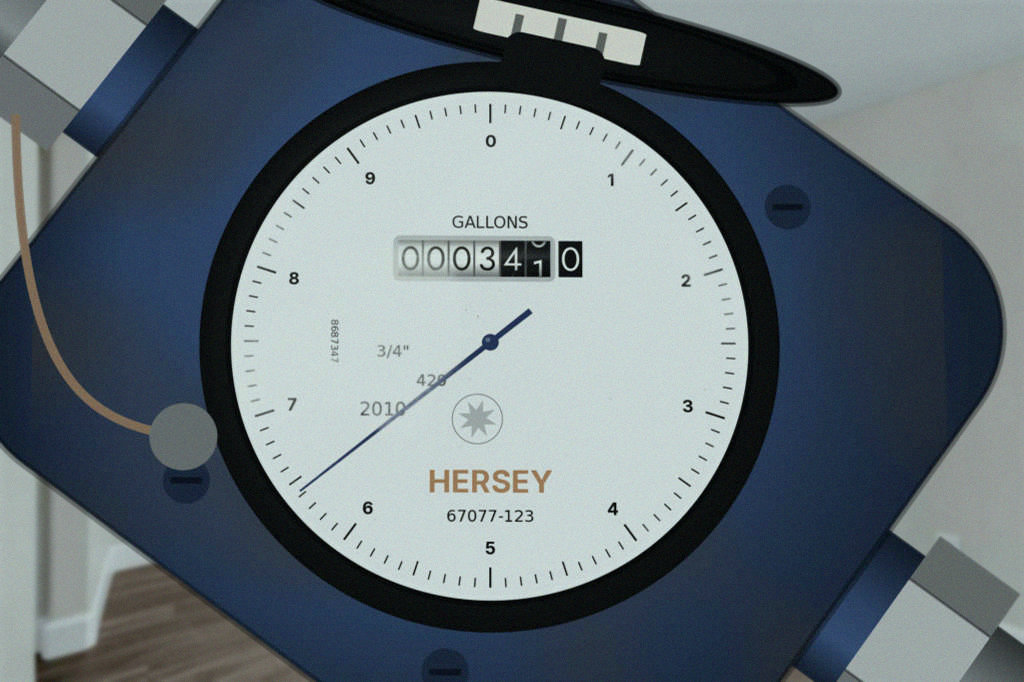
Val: 3406.4,gal
